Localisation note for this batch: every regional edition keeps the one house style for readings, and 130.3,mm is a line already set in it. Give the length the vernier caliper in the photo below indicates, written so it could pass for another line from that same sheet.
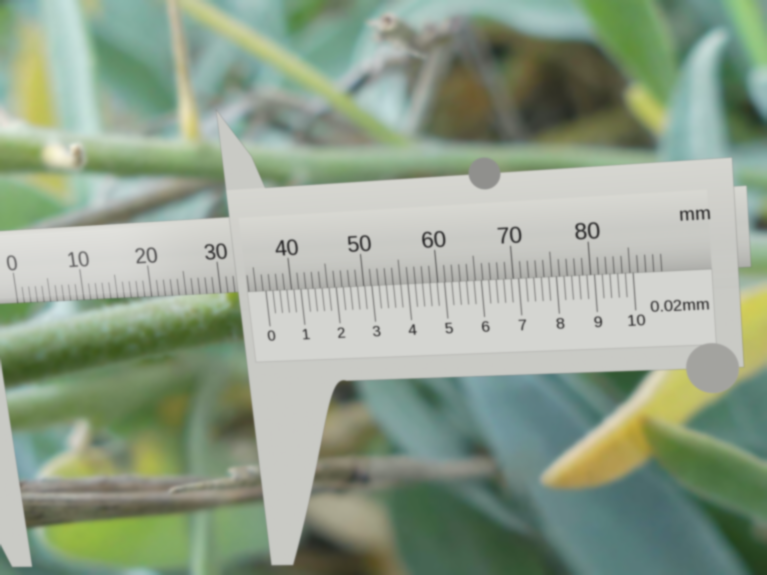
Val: 36.4,mm
